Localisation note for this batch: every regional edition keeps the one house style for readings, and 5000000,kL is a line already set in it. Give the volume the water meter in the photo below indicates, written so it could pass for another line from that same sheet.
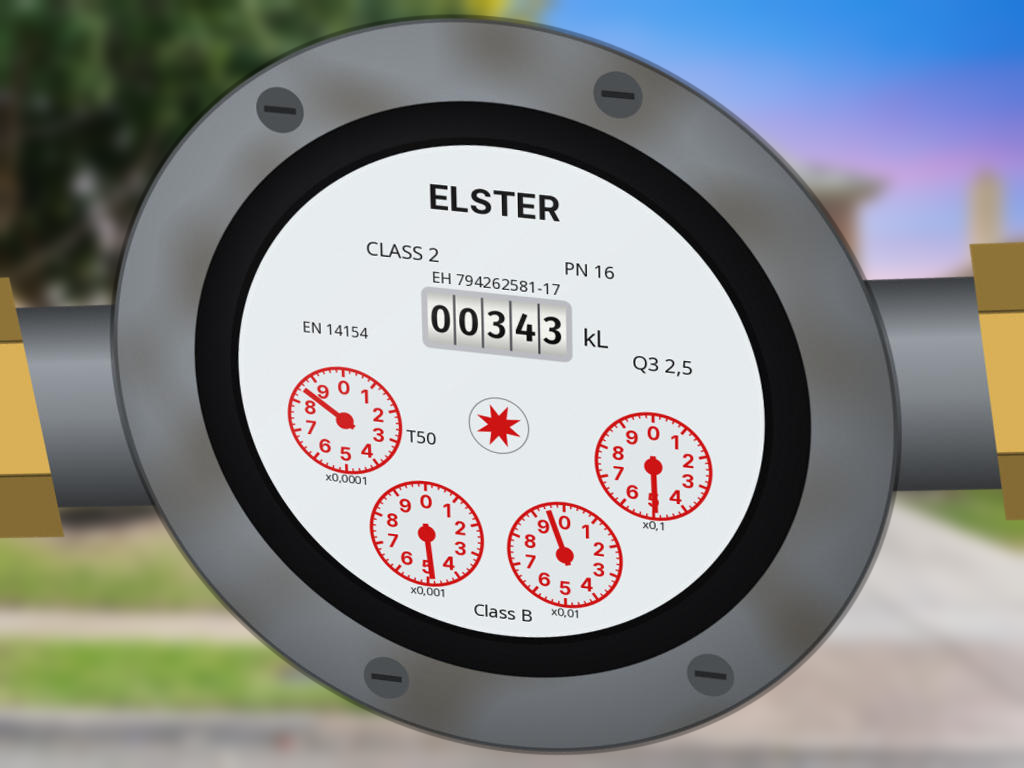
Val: 343.4948,kL
